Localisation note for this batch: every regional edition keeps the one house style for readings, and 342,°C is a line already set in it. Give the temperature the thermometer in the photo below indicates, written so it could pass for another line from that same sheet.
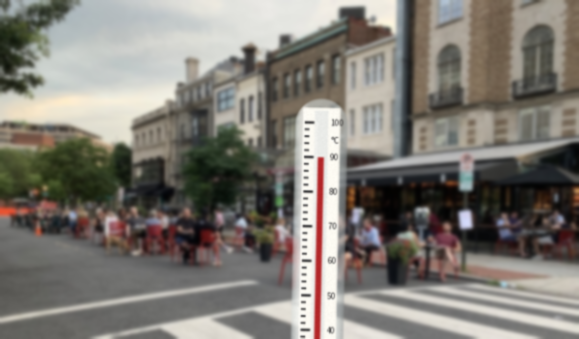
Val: 90,°C
